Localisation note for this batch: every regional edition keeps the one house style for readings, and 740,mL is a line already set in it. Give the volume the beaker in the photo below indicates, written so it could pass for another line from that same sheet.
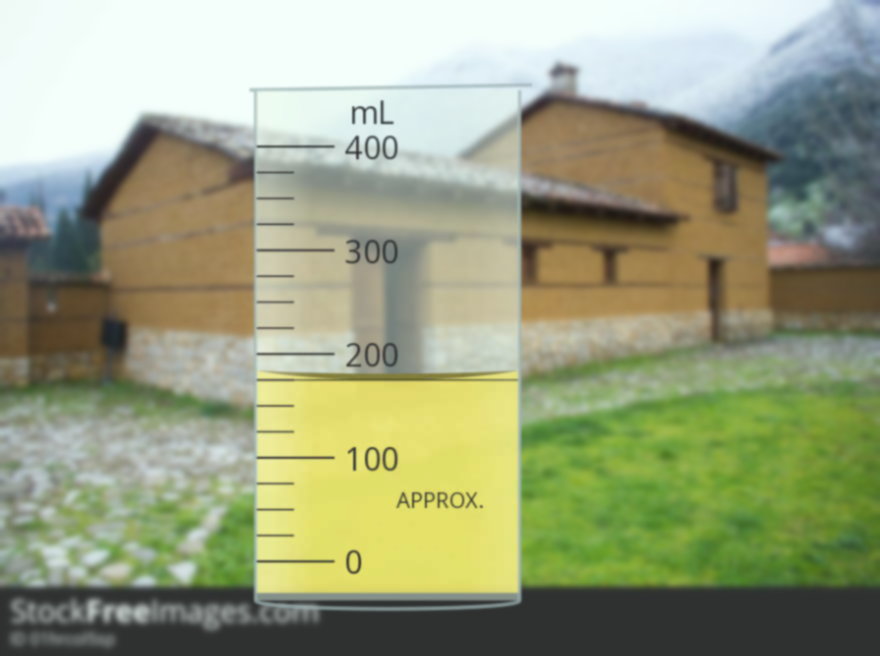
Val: 175,mL
